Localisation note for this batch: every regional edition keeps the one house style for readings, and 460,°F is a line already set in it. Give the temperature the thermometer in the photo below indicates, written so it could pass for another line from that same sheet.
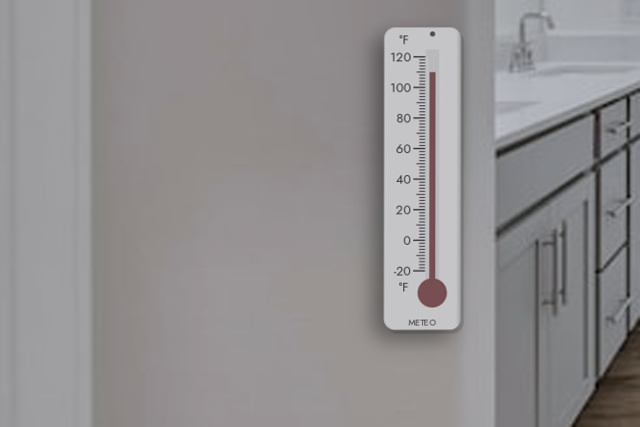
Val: 110,°F
